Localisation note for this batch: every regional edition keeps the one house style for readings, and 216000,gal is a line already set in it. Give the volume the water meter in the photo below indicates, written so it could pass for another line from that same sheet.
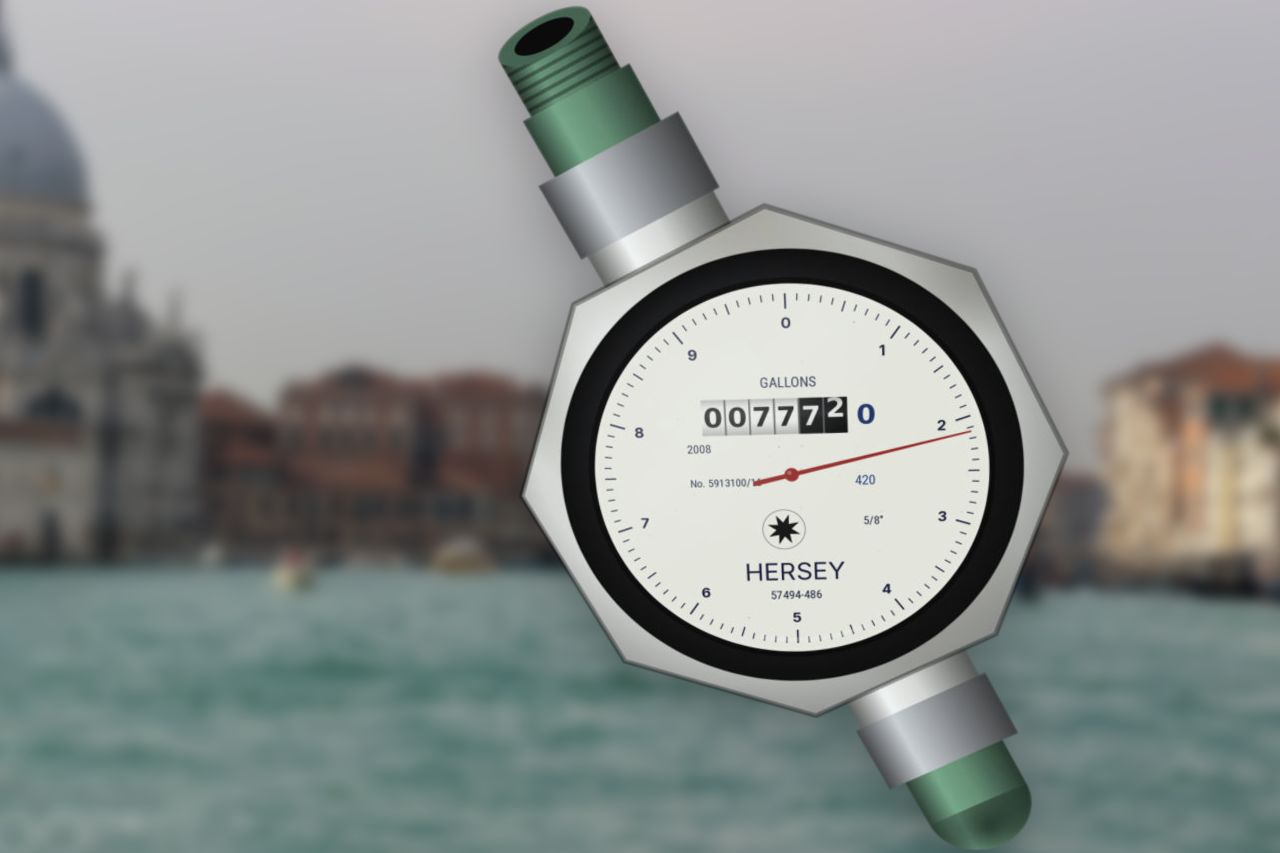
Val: 77722.1,gal
